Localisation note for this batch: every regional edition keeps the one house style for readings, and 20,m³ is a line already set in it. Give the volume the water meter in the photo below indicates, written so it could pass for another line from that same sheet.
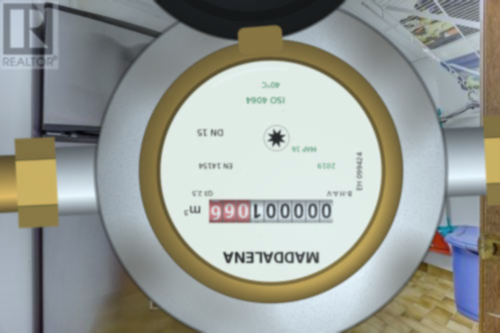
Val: 1.066,m³
